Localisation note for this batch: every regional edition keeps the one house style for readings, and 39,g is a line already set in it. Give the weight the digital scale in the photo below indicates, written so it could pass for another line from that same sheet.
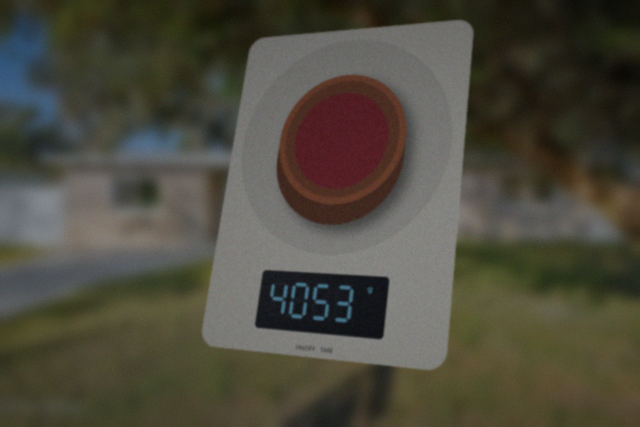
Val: 4053,g
